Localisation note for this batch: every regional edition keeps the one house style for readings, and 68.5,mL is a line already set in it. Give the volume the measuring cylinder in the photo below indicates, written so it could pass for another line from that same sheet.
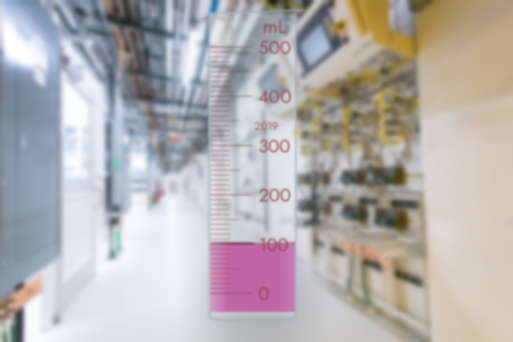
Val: 100,mL
